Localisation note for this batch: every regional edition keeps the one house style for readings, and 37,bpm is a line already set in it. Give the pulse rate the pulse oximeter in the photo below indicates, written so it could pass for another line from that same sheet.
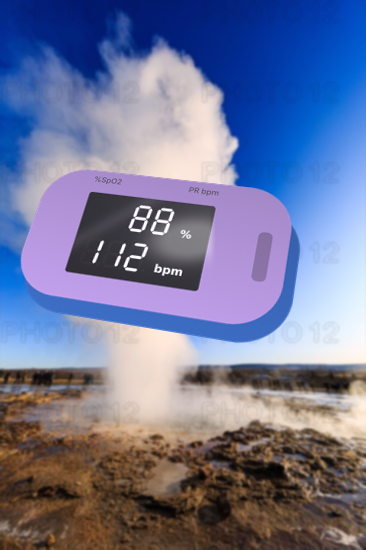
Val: 112,bpm
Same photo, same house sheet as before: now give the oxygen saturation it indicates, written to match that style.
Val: 88,%
